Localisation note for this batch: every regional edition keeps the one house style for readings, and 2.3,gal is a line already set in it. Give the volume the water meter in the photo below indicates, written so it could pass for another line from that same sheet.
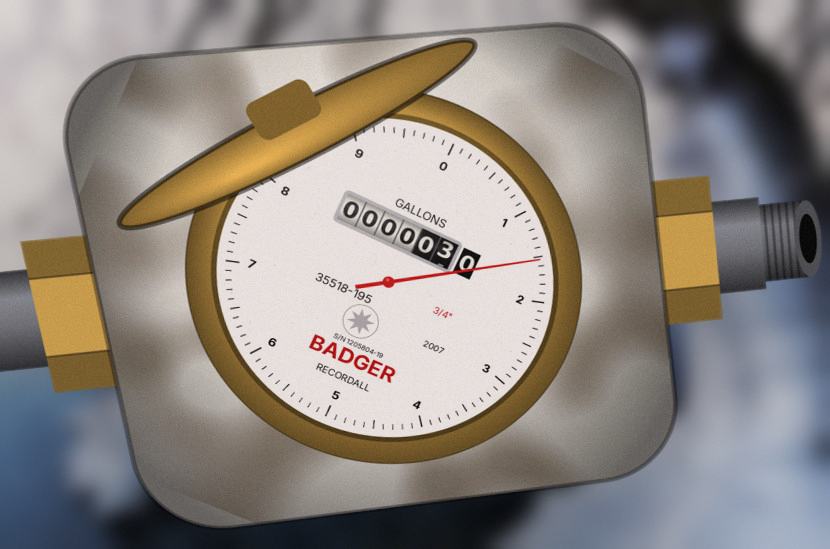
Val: 31.5,gal
